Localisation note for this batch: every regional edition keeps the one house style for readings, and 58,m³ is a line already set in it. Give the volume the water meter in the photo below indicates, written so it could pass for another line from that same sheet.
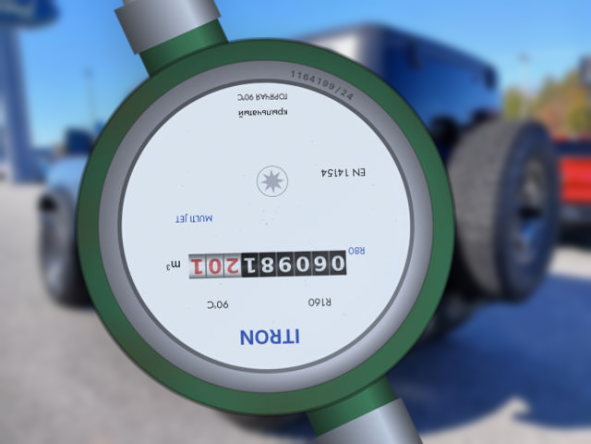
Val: 60981.201,m³
